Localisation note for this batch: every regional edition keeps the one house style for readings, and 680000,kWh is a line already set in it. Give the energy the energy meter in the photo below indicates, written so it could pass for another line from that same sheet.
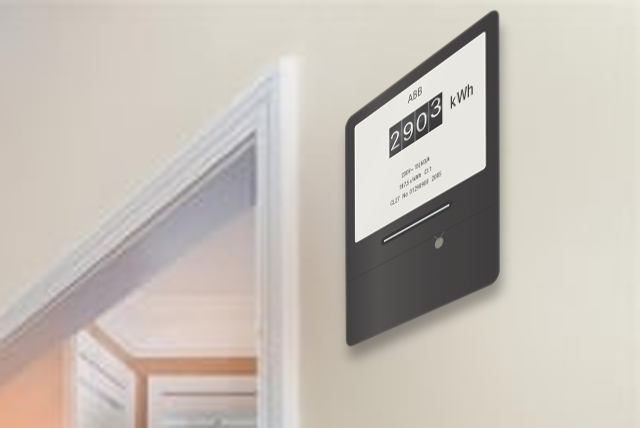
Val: 2903,kWh
